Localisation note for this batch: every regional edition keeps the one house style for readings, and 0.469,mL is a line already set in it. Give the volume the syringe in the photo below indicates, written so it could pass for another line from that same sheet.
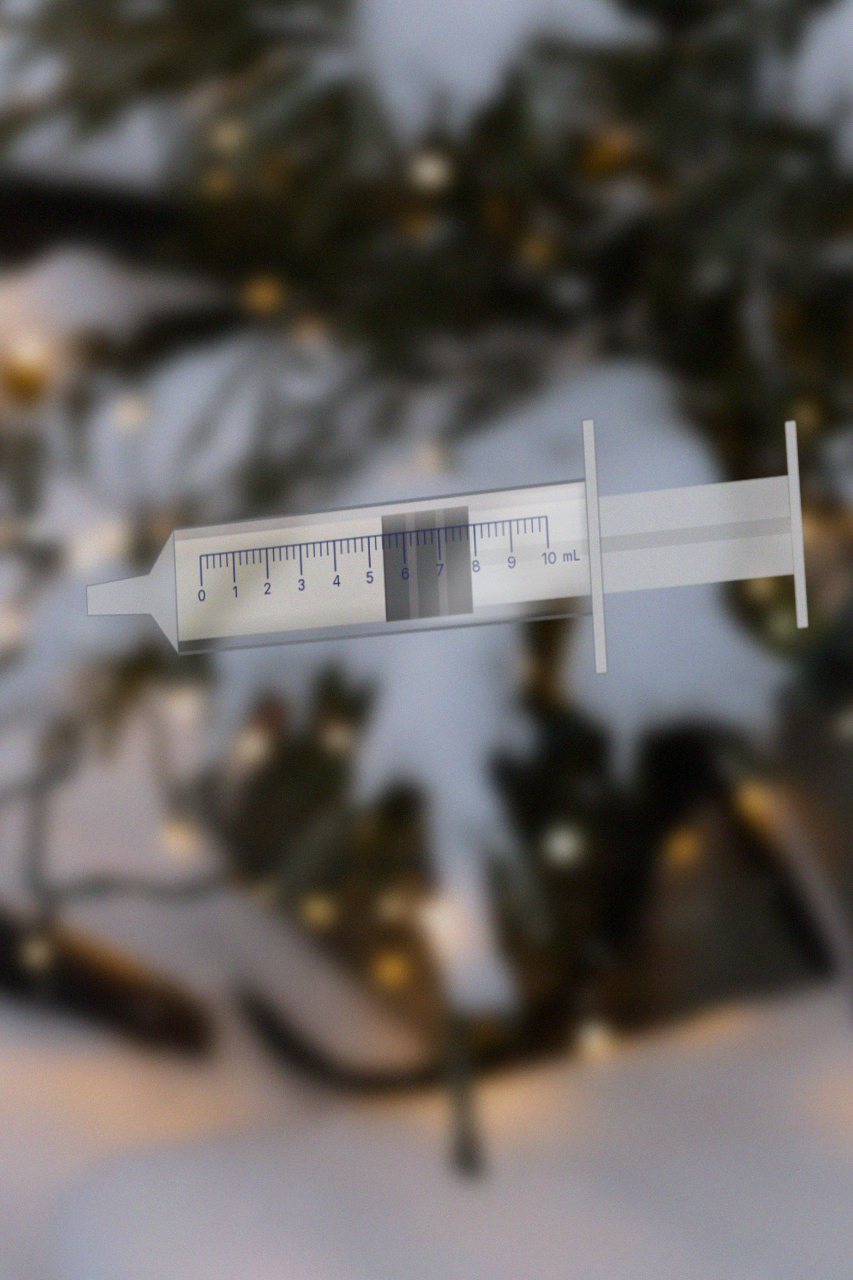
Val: 5.4,mL
